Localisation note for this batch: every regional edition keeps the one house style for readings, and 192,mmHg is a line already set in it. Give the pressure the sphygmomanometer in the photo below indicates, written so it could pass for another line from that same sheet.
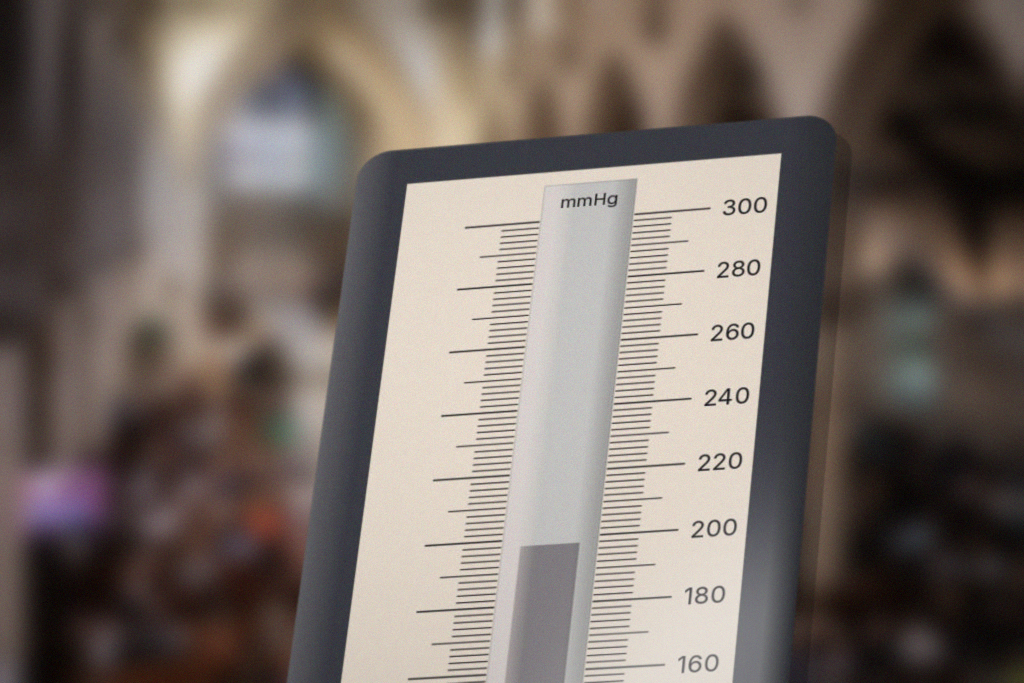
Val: 198,mmHg
